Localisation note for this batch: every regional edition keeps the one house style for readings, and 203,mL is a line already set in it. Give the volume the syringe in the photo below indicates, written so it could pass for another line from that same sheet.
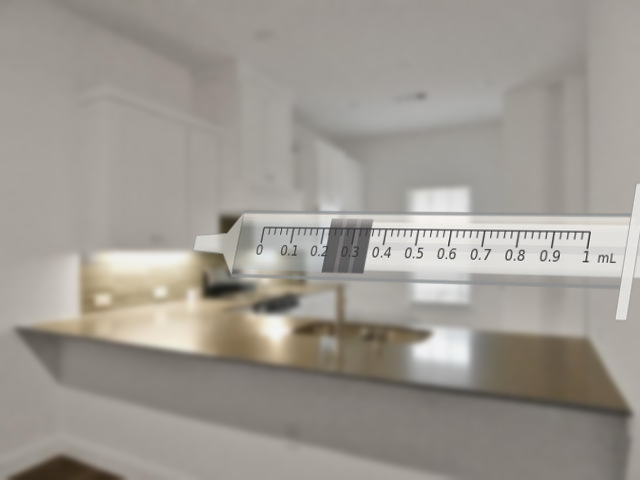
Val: 0.22,mL
